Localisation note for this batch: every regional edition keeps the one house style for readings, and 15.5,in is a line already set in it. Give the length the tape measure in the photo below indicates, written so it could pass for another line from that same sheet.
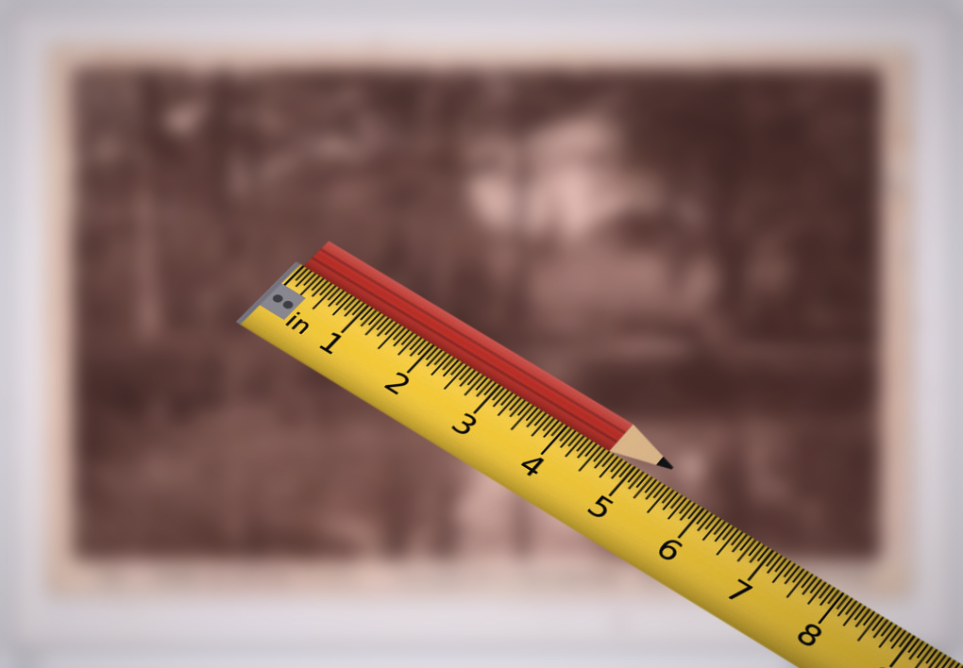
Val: 5.375,in
